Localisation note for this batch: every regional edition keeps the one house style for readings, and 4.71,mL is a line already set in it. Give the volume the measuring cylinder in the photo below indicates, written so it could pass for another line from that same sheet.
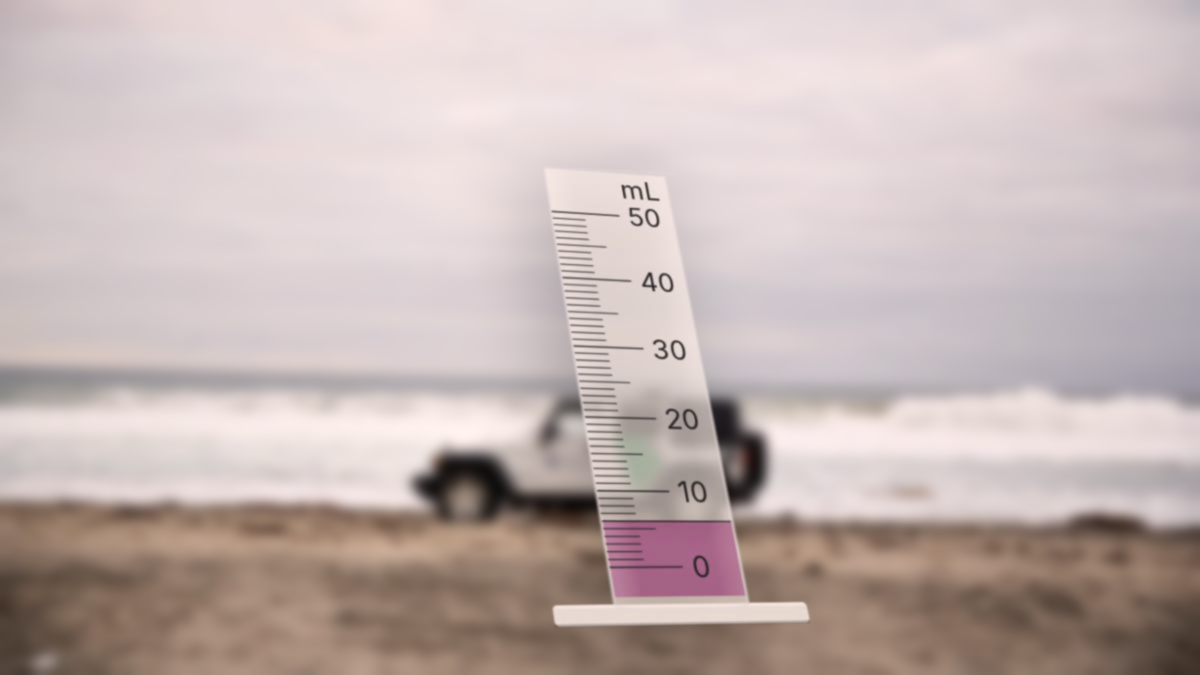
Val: 6,mL
